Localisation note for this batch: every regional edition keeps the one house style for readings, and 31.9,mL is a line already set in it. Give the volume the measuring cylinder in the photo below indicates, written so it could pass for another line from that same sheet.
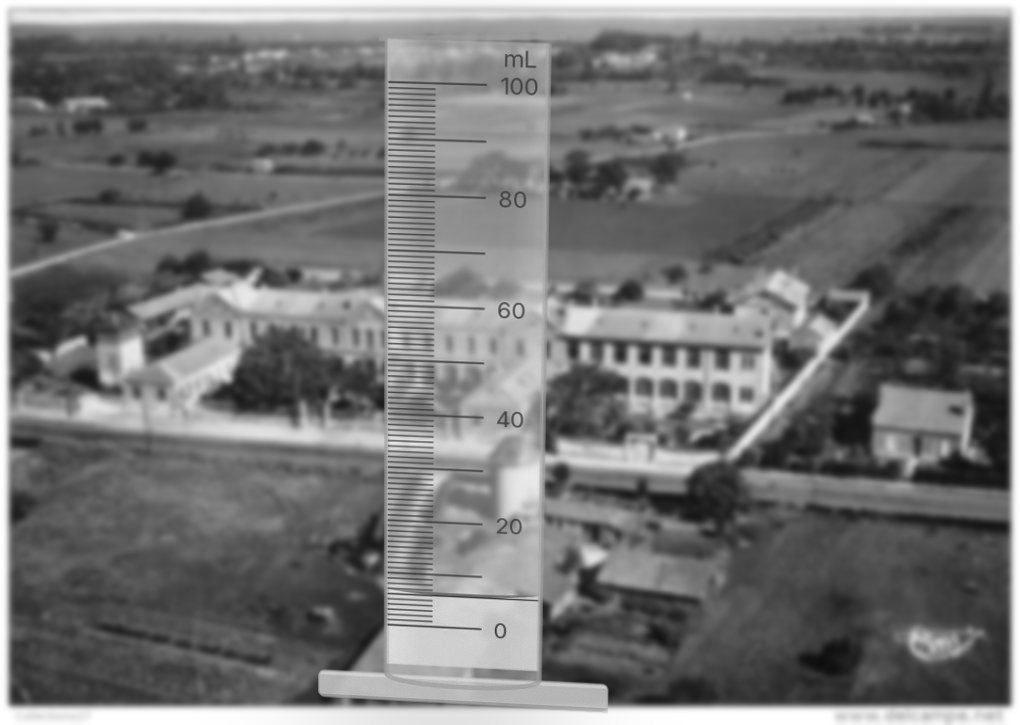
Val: 6,mL
